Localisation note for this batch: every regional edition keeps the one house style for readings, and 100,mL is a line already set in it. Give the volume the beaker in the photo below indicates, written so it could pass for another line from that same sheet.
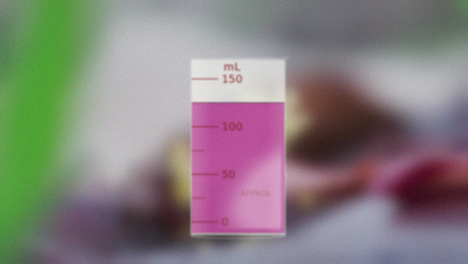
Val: 125,mL
